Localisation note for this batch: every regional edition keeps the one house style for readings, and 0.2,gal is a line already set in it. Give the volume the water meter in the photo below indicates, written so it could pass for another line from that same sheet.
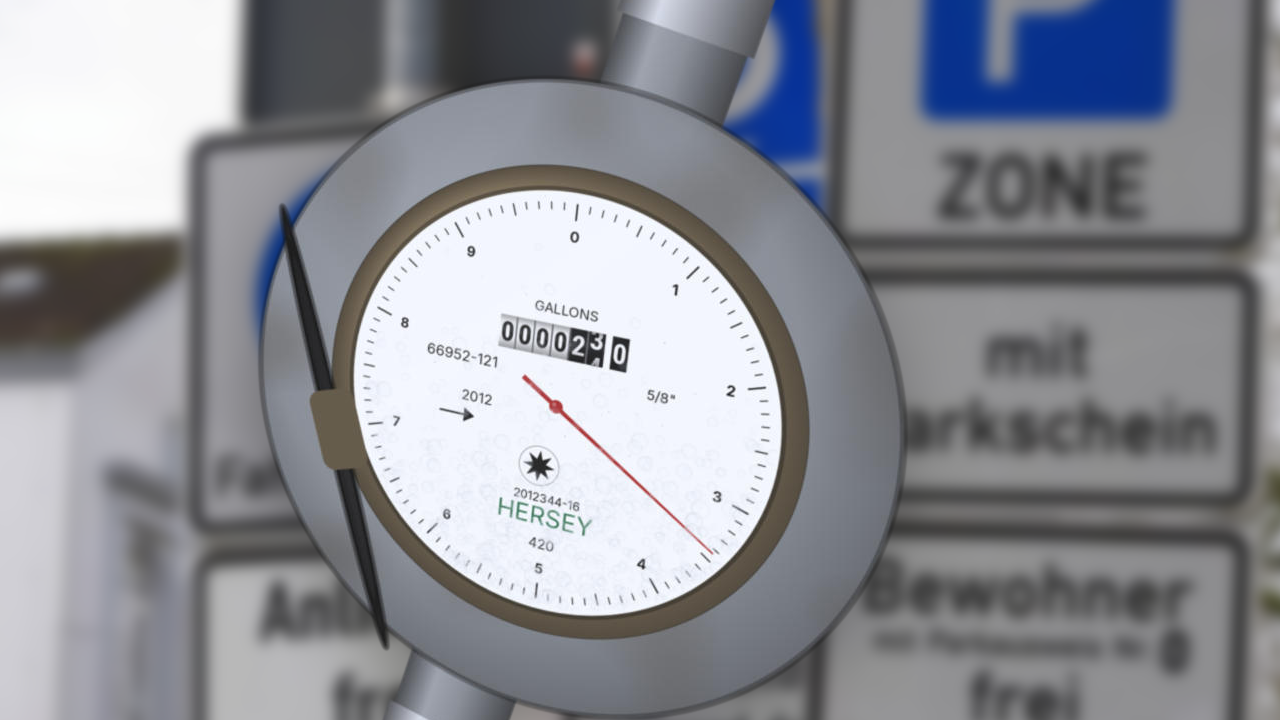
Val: 233.4,gal
